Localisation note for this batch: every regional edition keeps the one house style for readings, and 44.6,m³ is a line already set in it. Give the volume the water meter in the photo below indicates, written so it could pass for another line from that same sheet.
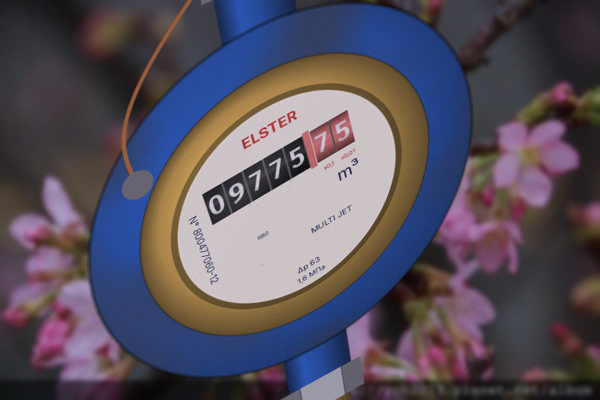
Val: 9775.75,m³
